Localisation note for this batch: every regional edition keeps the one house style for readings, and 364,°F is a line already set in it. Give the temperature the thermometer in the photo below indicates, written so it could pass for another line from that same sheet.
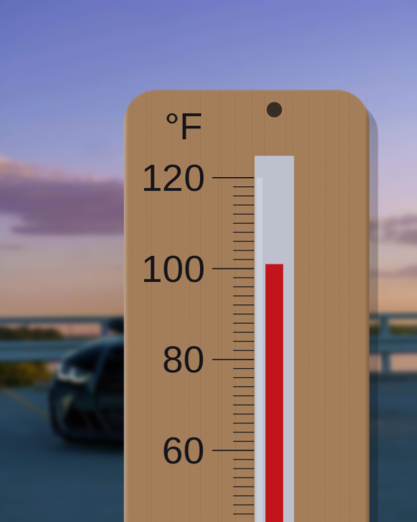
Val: 101,°F
